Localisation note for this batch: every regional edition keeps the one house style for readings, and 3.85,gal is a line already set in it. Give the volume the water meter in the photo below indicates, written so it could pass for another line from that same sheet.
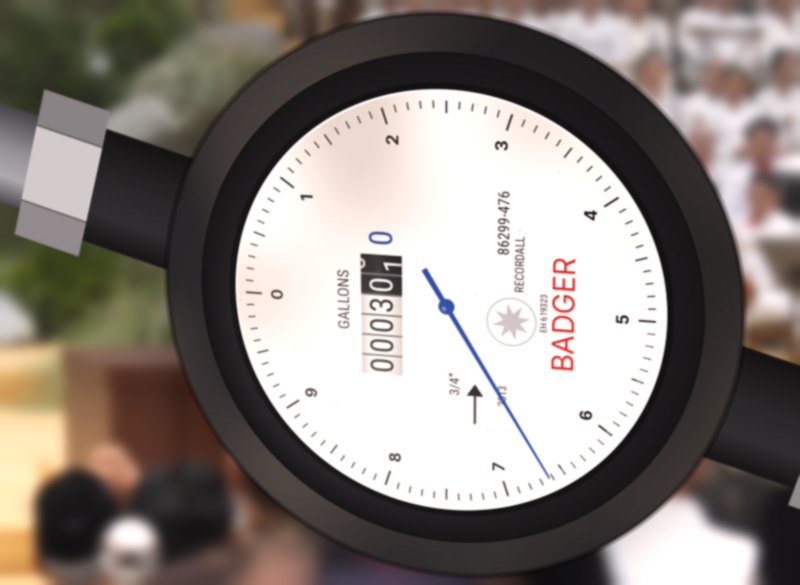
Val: 3006.6,gal
